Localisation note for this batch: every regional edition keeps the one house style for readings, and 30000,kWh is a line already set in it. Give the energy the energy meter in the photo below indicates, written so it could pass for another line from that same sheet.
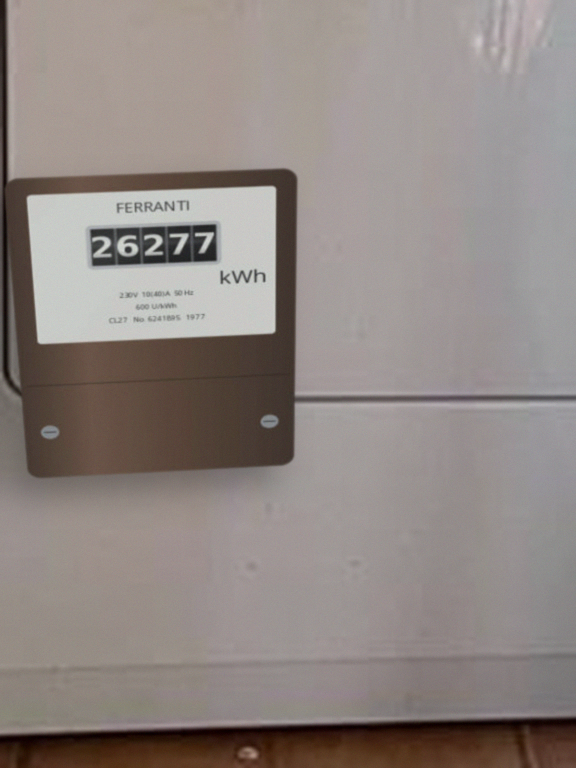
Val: 26277,kWh
